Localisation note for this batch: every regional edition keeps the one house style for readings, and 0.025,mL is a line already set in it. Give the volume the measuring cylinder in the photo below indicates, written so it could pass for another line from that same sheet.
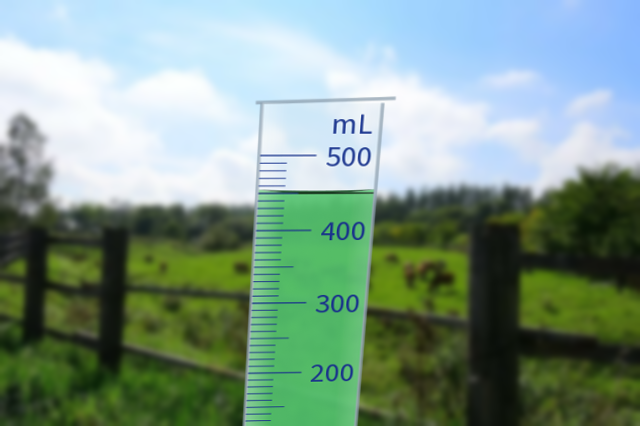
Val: 450,mL
